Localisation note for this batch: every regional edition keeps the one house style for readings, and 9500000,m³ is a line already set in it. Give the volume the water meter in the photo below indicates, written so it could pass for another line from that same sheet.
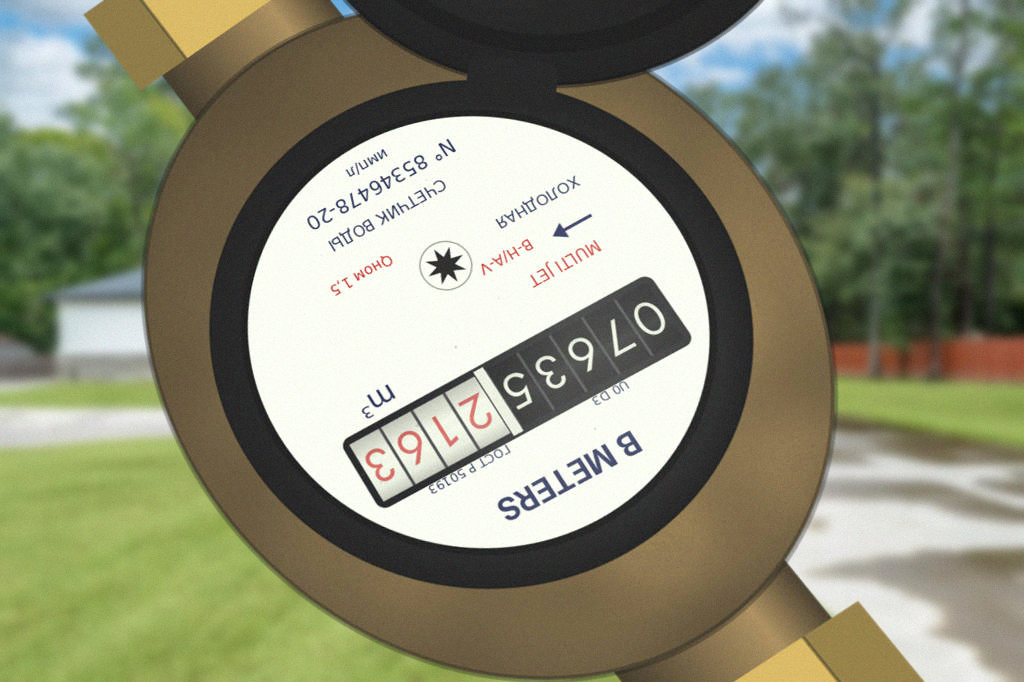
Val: 7635.2163,m³
